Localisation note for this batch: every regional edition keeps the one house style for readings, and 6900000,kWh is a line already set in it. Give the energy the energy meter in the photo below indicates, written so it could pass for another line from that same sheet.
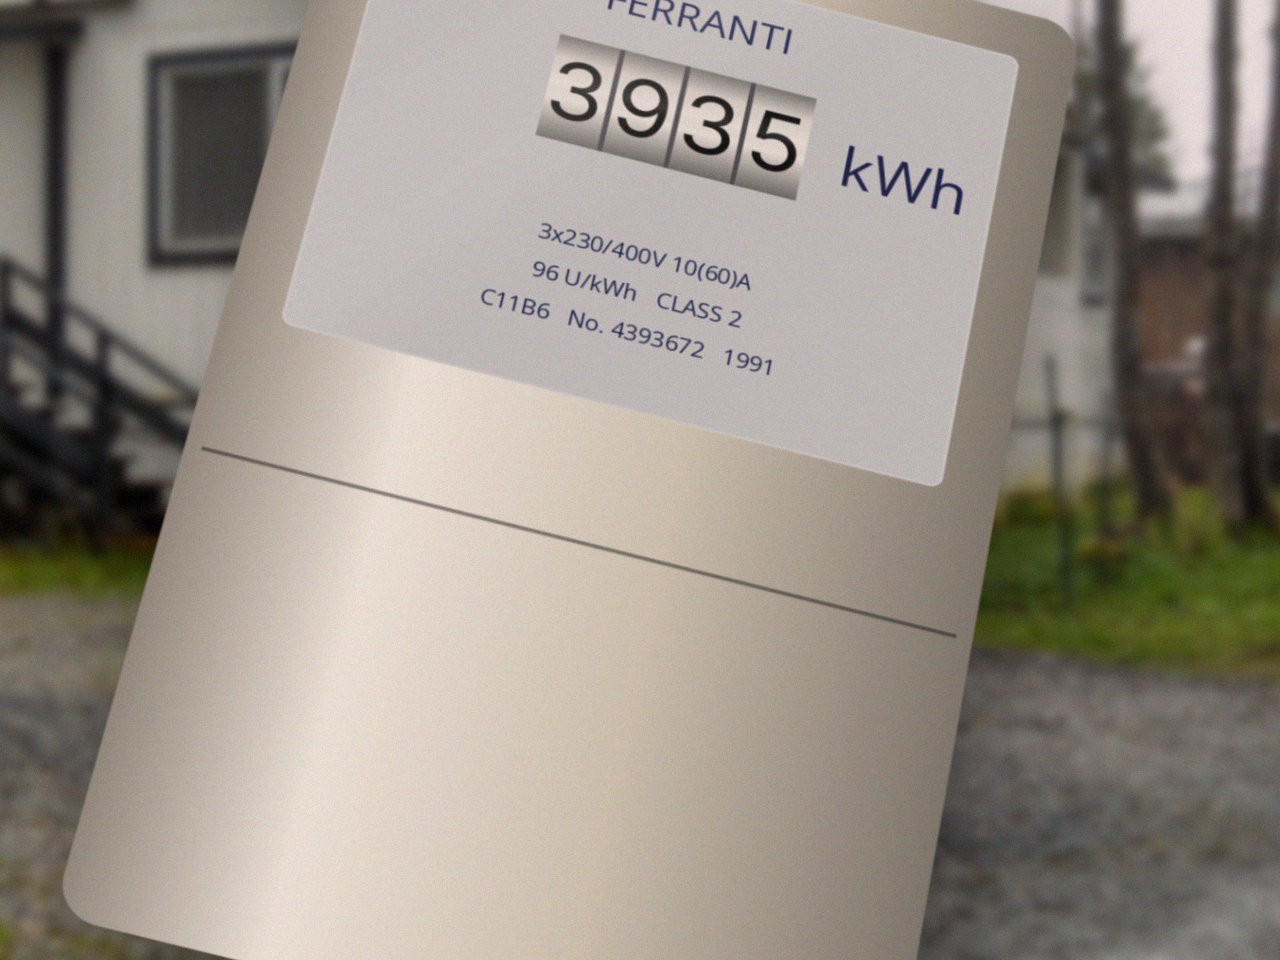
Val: 3935,kWh
